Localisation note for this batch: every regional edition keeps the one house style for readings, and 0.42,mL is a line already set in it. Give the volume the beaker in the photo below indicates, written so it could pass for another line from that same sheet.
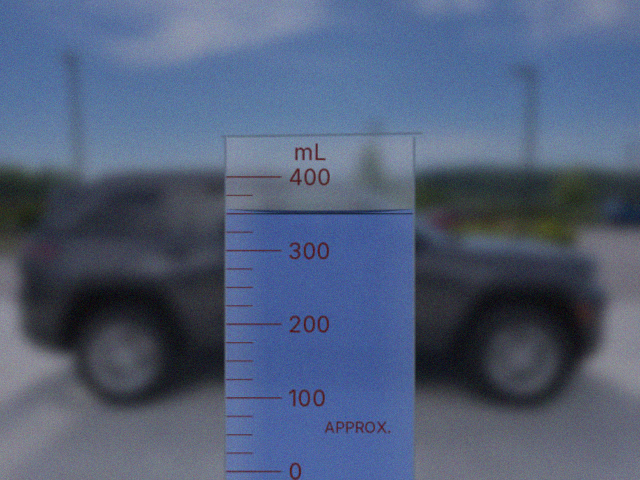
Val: 350,mL
